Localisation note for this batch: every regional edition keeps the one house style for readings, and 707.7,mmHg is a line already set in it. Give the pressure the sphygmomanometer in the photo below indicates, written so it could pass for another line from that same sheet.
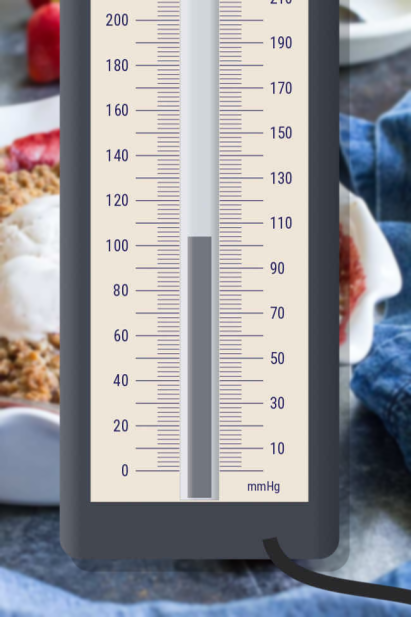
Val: 104,mmHg
